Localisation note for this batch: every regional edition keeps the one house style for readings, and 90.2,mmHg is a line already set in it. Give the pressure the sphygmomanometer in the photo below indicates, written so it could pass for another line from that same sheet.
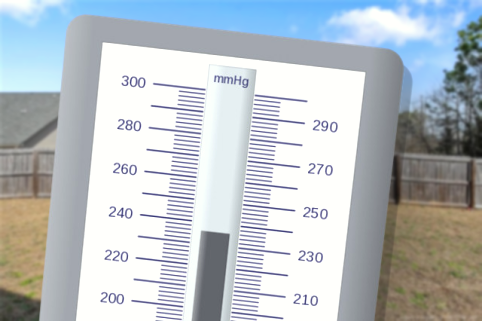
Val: 236,mmHg
